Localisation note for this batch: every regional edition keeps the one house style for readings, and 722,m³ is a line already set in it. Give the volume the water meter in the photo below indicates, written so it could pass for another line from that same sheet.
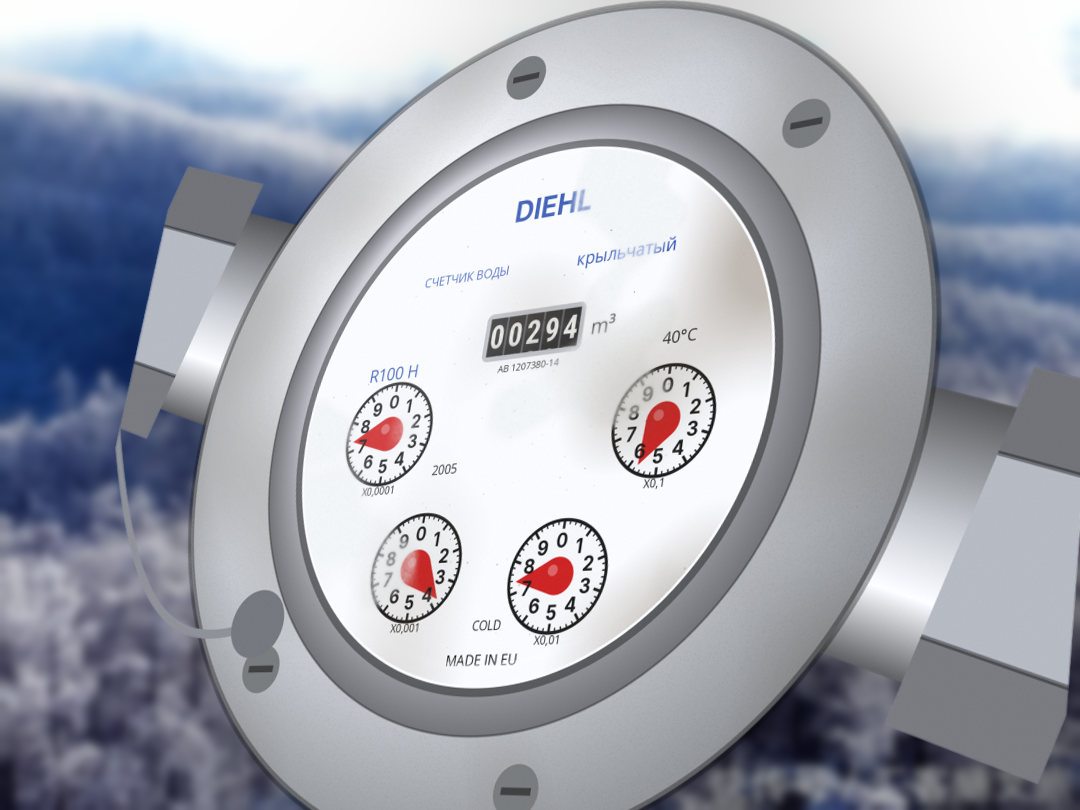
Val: 294.5737,m³
